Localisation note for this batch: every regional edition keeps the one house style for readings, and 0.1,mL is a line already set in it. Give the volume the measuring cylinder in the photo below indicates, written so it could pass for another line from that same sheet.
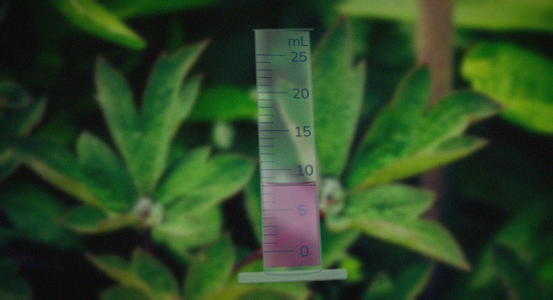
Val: 8,mL
